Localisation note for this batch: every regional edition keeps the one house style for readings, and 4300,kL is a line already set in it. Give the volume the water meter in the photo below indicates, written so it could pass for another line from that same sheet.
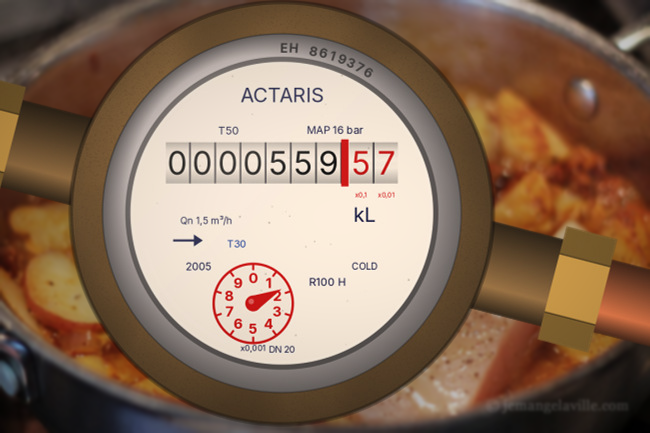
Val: 559.571,kL
